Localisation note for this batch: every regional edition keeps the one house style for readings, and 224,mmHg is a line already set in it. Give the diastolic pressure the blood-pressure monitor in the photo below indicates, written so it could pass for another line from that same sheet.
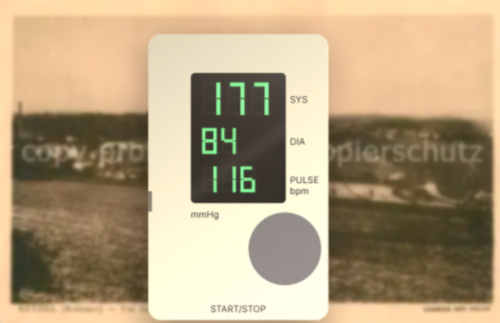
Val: 84,mmHg
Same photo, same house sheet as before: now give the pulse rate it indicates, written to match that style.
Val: 116,bpm
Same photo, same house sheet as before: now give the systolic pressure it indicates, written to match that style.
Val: 177,mmHg
